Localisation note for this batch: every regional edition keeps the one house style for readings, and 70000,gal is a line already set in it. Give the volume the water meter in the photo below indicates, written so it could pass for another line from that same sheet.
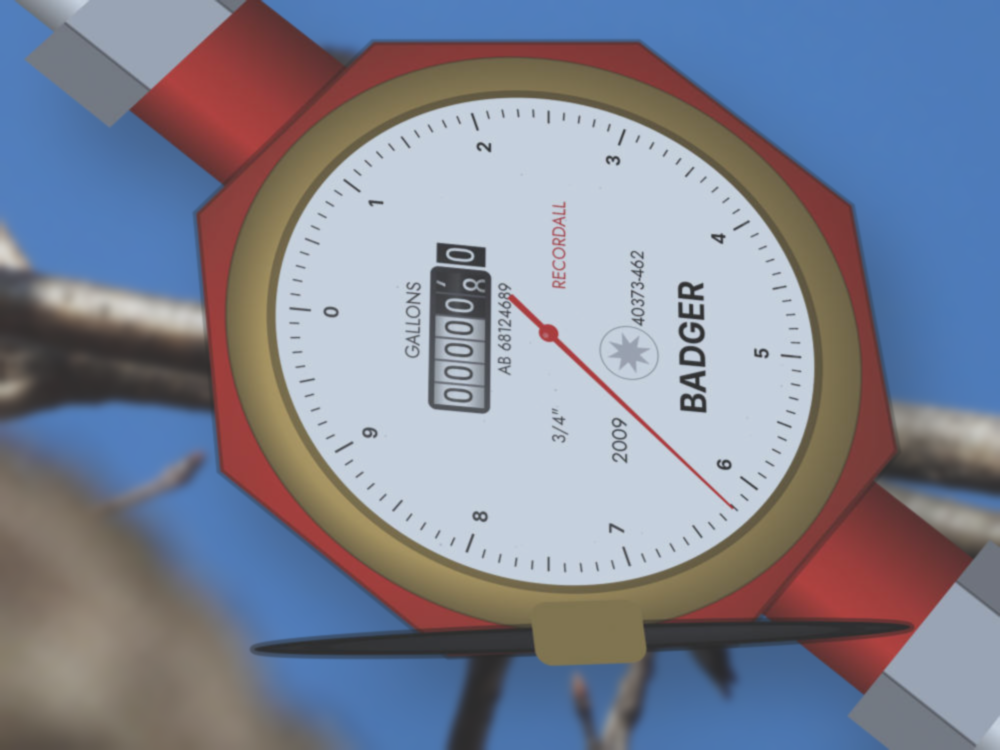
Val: 76.2,gal
